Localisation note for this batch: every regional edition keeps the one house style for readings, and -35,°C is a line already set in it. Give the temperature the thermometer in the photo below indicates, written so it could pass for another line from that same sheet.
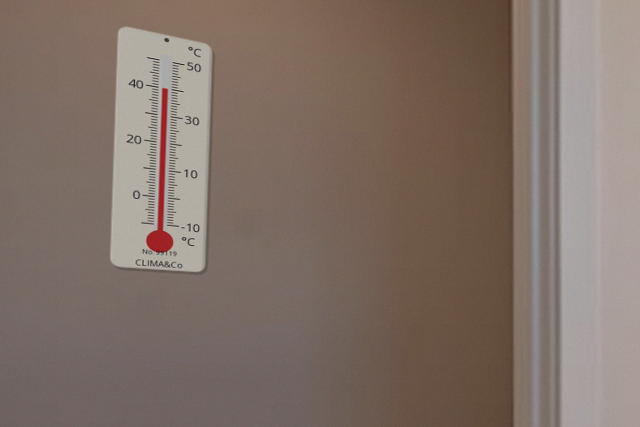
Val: 40,°C
